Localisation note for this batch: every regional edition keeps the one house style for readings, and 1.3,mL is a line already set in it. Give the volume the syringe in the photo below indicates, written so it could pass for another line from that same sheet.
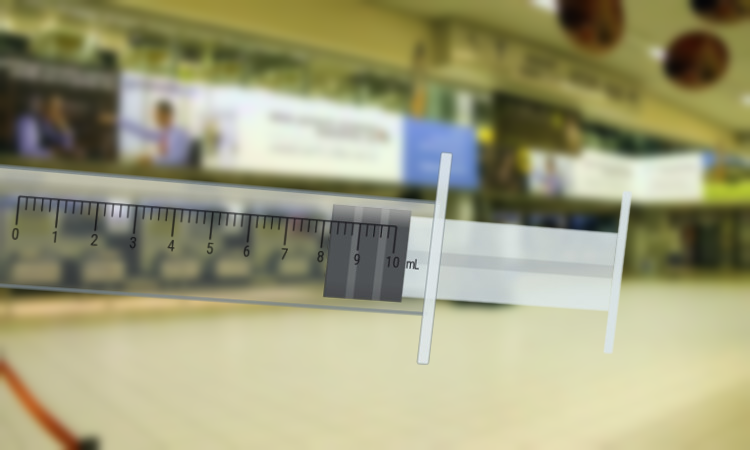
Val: 8.2,mL
